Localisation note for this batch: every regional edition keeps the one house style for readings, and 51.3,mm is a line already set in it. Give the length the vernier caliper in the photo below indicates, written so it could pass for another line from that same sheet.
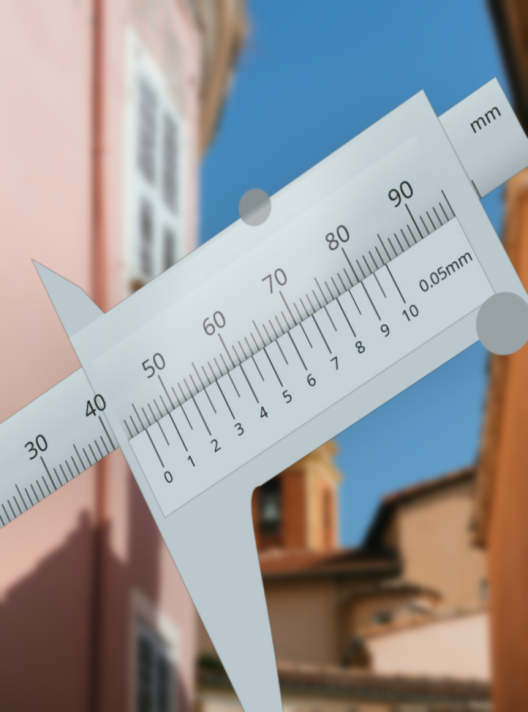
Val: 45.2,mm
